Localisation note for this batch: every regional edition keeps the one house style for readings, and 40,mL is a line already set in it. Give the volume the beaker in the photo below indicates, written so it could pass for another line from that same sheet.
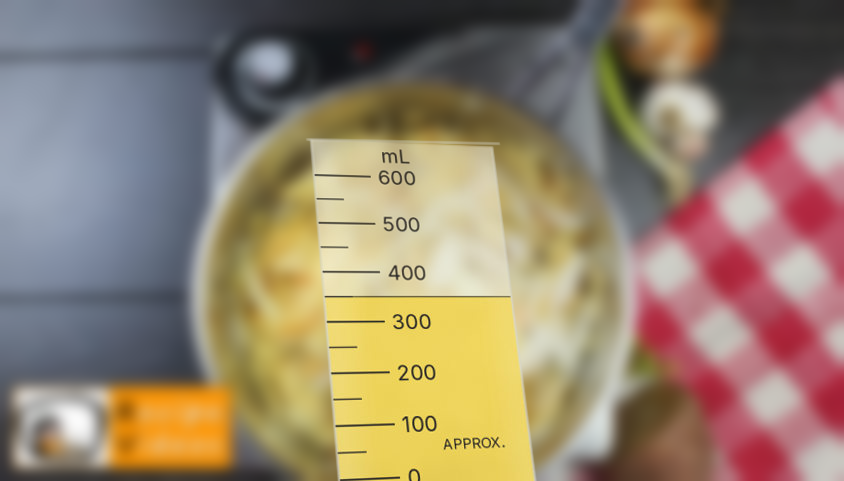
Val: 350,mL
